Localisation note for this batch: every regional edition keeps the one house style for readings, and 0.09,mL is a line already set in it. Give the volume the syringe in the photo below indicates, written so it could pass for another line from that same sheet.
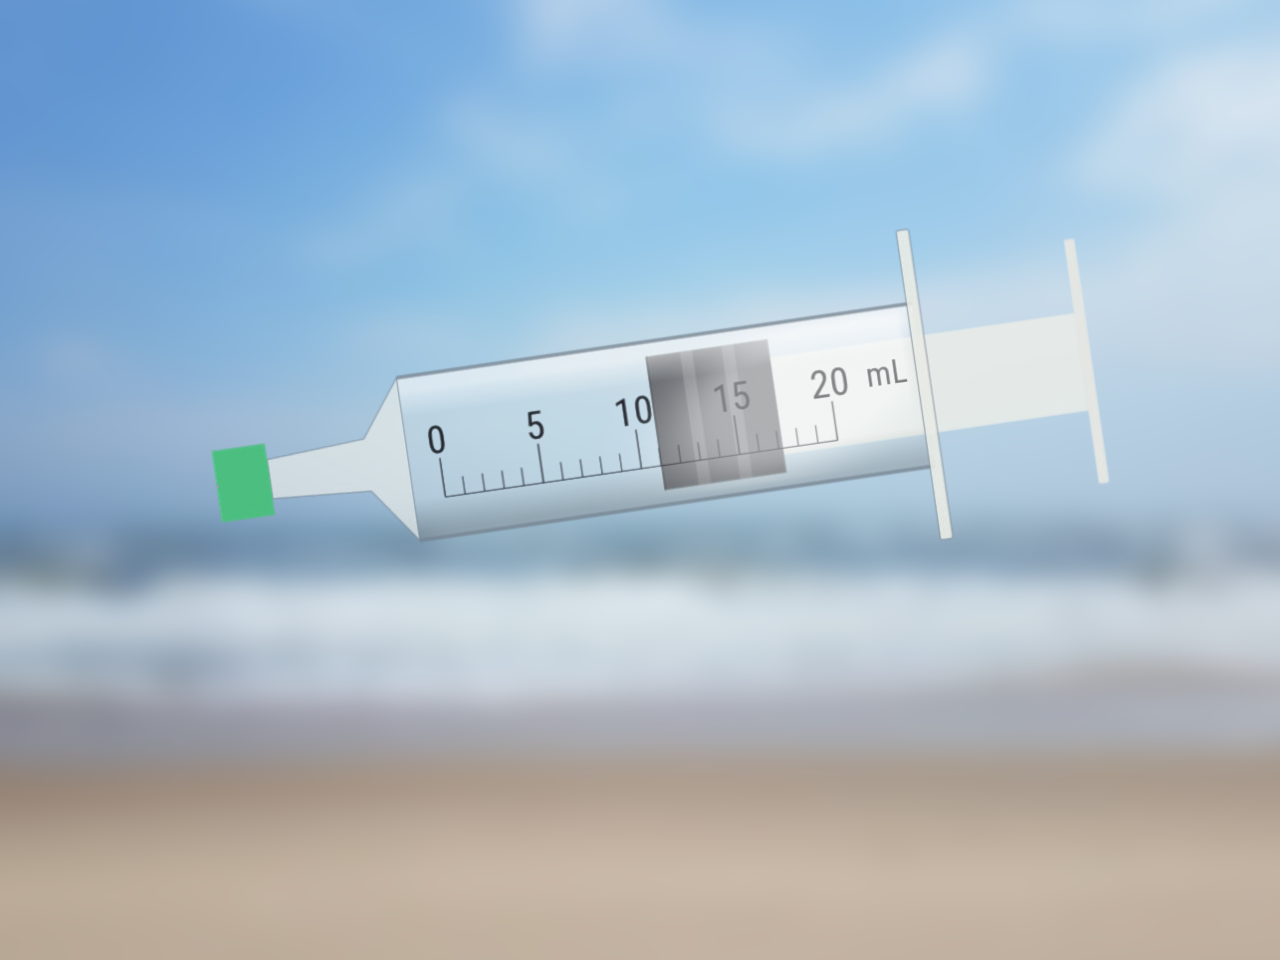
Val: 11,mL
